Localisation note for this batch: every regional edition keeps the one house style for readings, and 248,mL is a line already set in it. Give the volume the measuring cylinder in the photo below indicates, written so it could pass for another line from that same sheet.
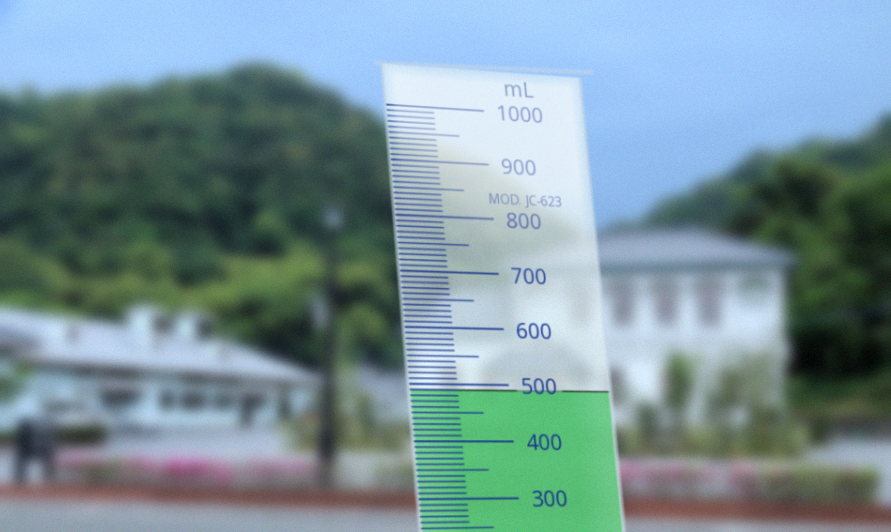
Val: 490,mL
